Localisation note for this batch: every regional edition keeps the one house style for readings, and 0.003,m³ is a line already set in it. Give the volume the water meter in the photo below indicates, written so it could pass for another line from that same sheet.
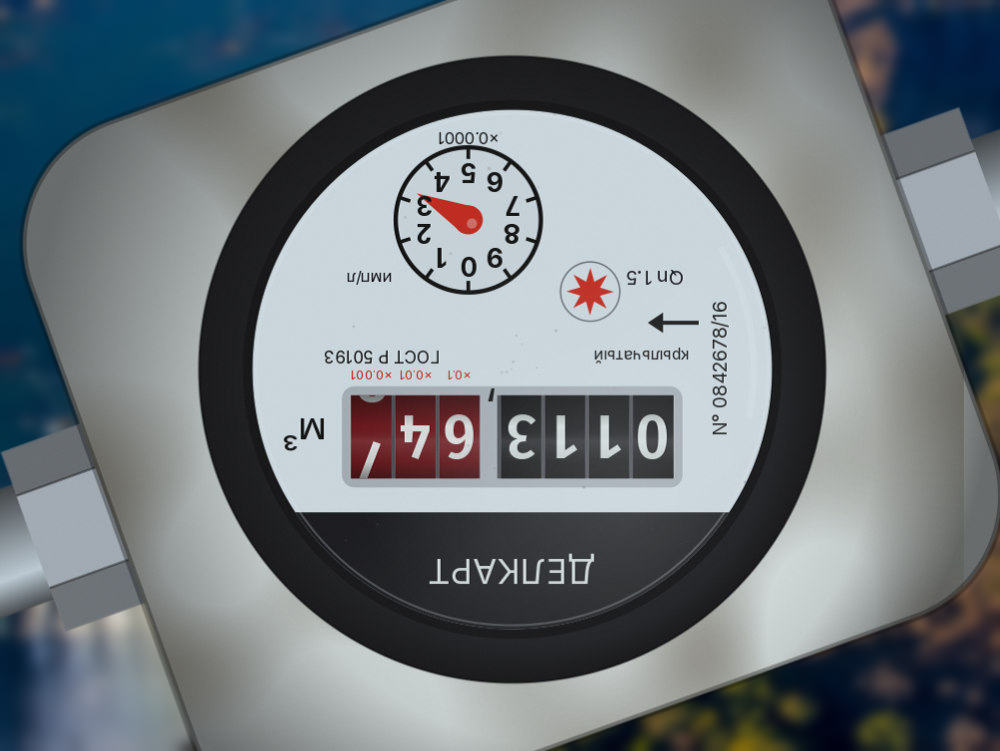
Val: 113.6473,m³
